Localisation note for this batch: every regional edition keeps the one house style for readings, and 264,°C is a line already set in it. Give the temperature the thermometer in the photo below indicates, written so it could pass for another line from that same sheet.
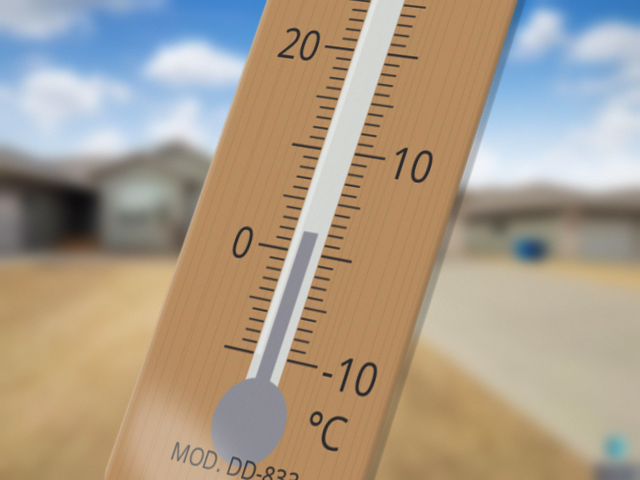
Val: 2,°C
